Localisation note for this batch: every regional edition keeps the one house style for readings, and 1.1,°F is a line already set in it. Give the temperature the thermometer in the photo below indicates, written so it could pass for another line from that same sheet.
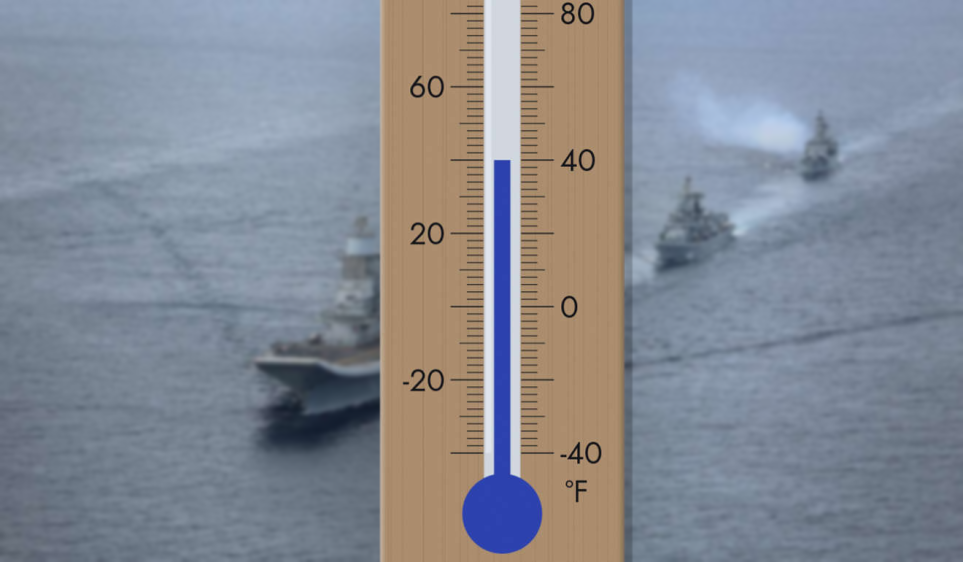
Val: 40,°F
